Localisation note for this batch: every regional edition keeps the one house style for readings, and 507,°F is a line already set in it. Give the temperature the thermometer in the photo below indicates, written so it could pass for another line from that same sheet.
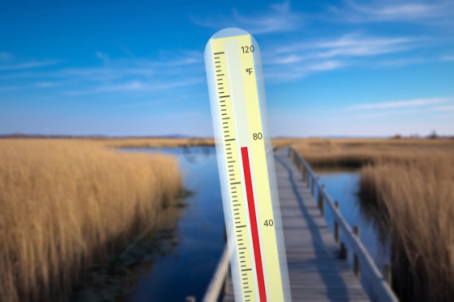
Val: 76,°F
